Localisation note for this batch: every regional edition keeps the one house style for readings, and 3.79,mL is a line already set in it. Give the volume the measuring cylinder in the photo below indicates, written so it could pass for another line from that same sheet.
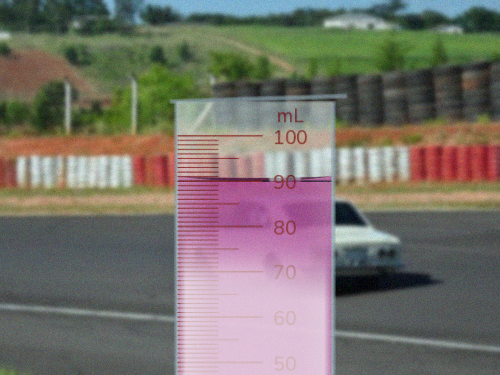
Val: 90,mL
